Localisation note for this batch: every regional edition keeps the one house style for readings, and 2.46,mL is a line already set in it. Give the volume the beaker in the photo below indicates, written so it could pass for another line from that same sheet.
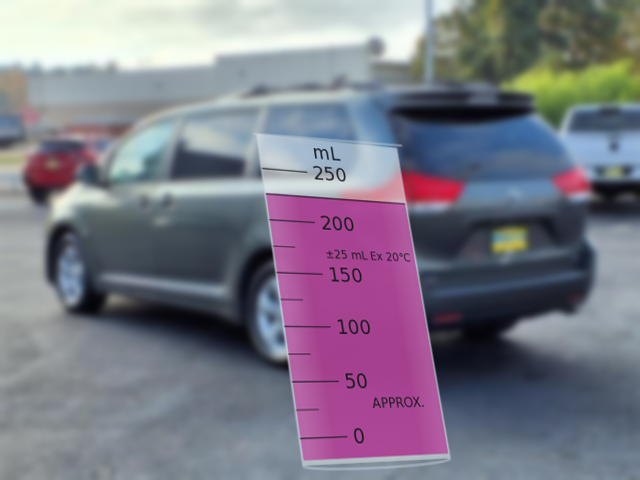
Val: 225,mL
